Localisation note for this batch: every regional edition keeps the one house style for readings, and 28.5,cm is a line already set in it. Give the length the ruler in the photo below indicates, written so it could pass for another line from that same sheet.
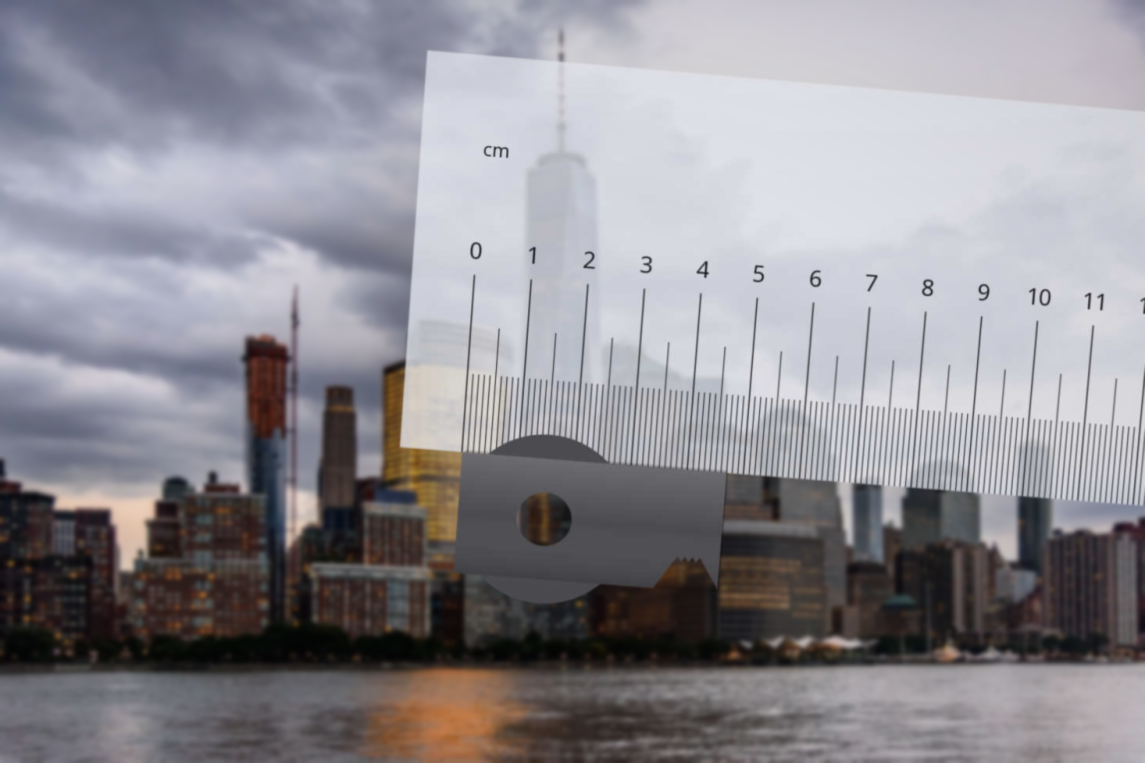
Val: 4.7,cm
